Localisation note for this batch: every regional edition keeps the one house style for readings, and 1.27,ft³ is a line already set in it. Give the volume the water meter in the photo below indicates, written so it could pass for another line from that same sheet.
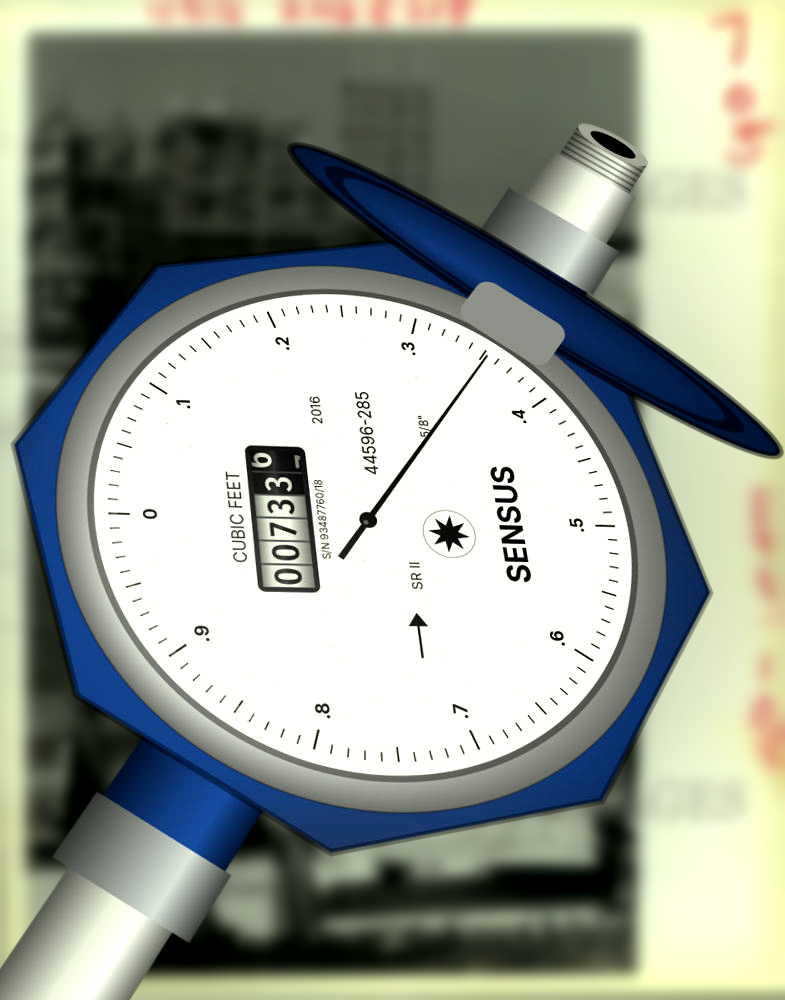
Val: 7336.35,ft³
